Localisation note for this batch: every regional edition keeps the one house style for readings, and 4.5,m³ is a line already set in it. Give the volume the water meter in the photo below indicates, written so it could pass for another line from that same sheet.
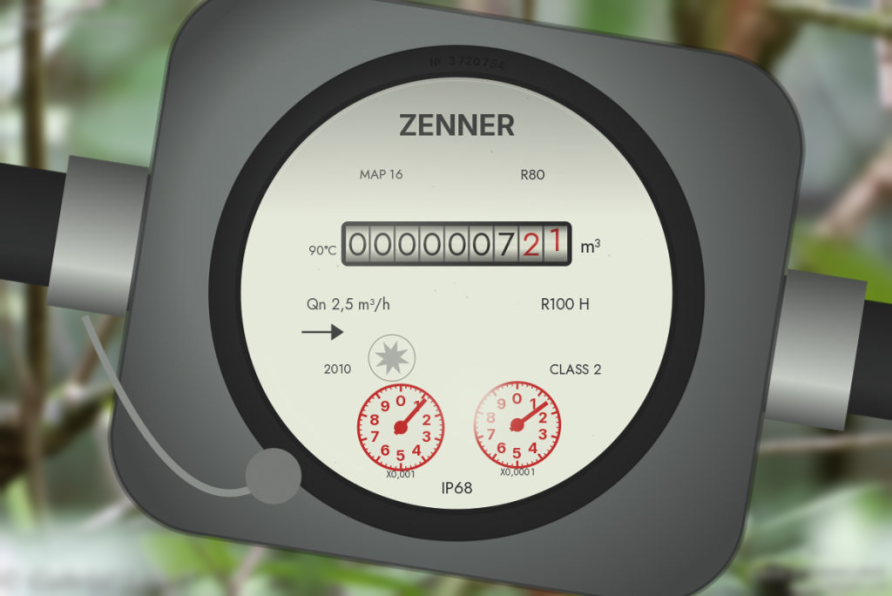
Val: 7.2111,m³
